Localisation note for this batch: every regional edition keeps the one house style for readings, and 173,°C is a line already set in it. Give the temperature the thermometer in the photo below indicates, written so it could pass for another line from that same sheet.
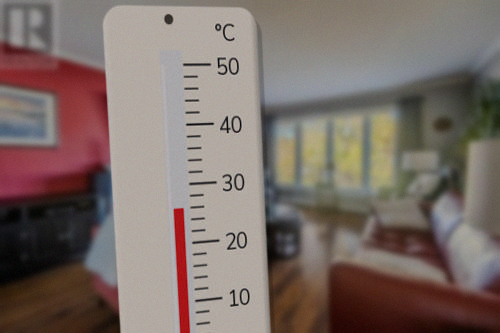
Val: 26,°C
